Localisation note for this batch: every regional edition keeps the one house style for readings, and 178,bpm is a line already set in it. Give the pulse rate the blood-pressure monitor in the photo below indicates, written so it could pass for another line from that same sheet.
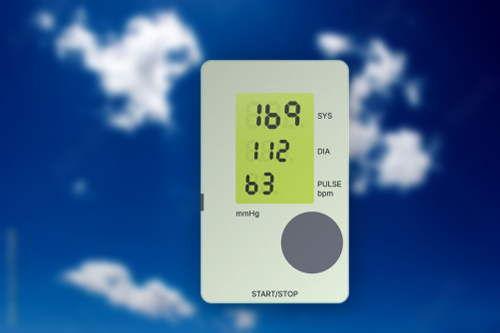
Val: 63,bpm
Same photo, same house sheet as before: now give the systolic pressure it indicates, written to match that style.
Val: 169,mmHg
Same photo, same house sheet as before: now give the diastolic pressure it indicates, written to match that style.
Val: 112,mmHg
